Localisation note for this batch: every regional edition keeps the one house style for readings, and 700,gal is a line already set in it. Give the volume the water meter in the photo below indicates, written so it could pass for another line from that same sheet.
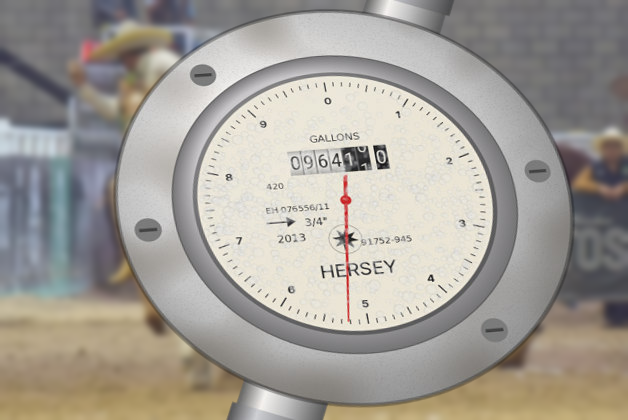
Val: 964105.2,gal
